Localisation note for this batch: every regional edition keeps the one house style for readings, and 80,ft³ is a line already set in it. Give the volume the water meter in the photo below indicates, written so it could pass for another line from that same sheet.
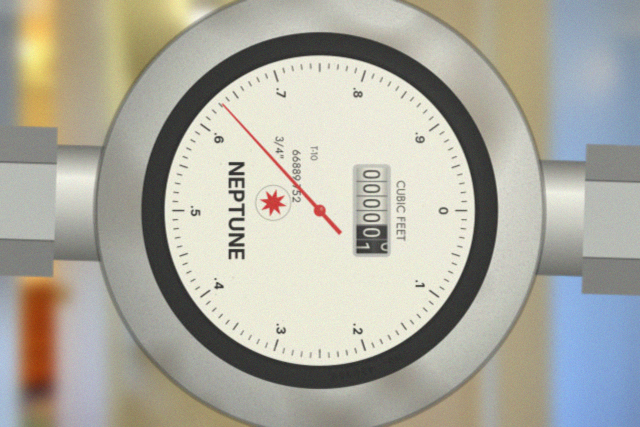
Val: 0.63,ft³
